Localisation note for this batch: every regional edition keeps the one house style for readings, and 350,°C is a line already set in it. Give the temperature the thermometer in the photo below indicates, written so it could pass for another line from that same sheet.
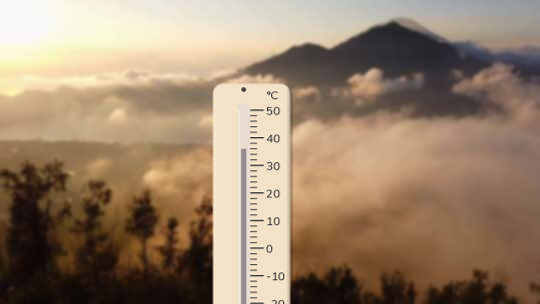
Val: 36,°C
